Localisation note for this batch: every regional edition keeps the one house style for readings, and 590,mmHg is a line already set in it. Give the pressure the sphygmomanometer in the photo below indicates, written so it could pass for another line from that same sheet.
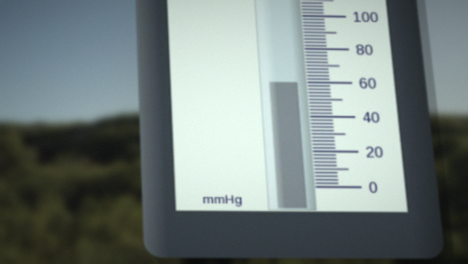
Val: 60,mmHg
